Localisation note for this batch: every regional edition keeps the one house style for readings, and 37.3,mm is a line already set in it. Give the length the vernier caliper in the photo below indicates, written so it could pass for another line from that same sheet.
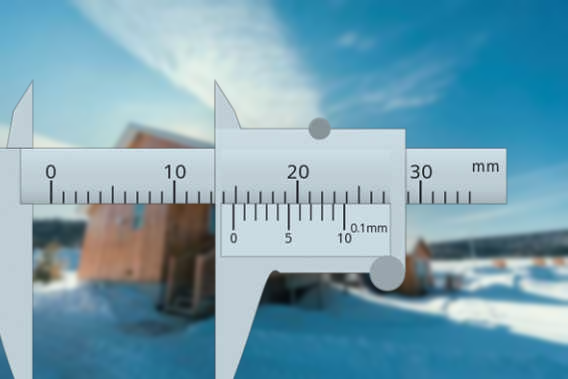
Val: 14.8,mm
